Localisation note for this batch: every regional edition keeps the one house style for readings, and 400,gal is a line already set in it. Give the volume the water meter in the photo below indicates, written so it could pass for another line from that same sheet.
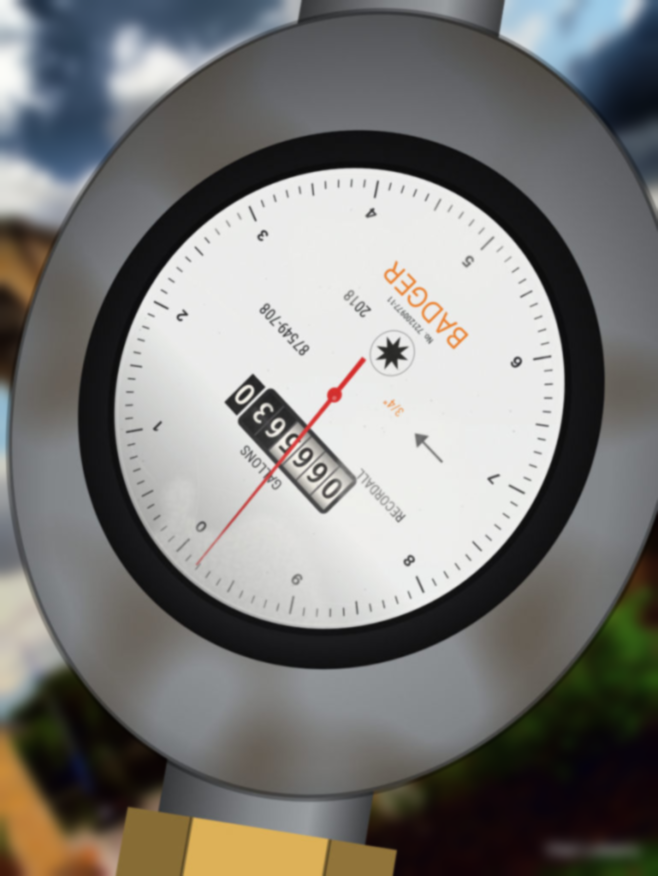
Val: 665629.8,gal
